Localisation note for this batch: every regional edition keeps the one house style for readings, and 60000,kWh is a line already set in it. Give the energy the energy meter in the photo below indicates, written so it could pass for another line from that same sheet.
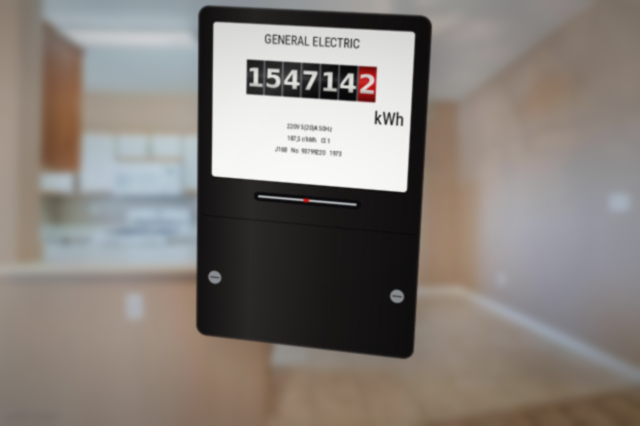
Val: 154714.2,kWh
